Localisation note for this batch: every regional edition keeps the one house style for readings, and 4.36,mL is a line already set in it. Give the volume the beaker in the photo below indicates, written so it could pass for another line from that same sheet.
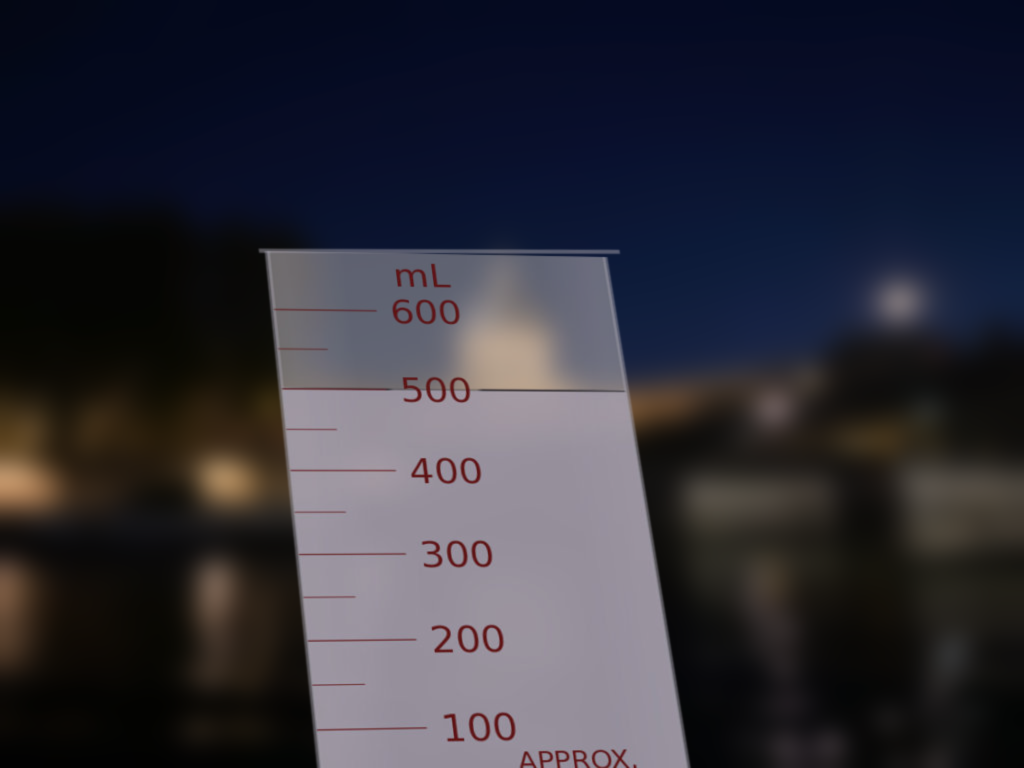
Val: 500,mL
